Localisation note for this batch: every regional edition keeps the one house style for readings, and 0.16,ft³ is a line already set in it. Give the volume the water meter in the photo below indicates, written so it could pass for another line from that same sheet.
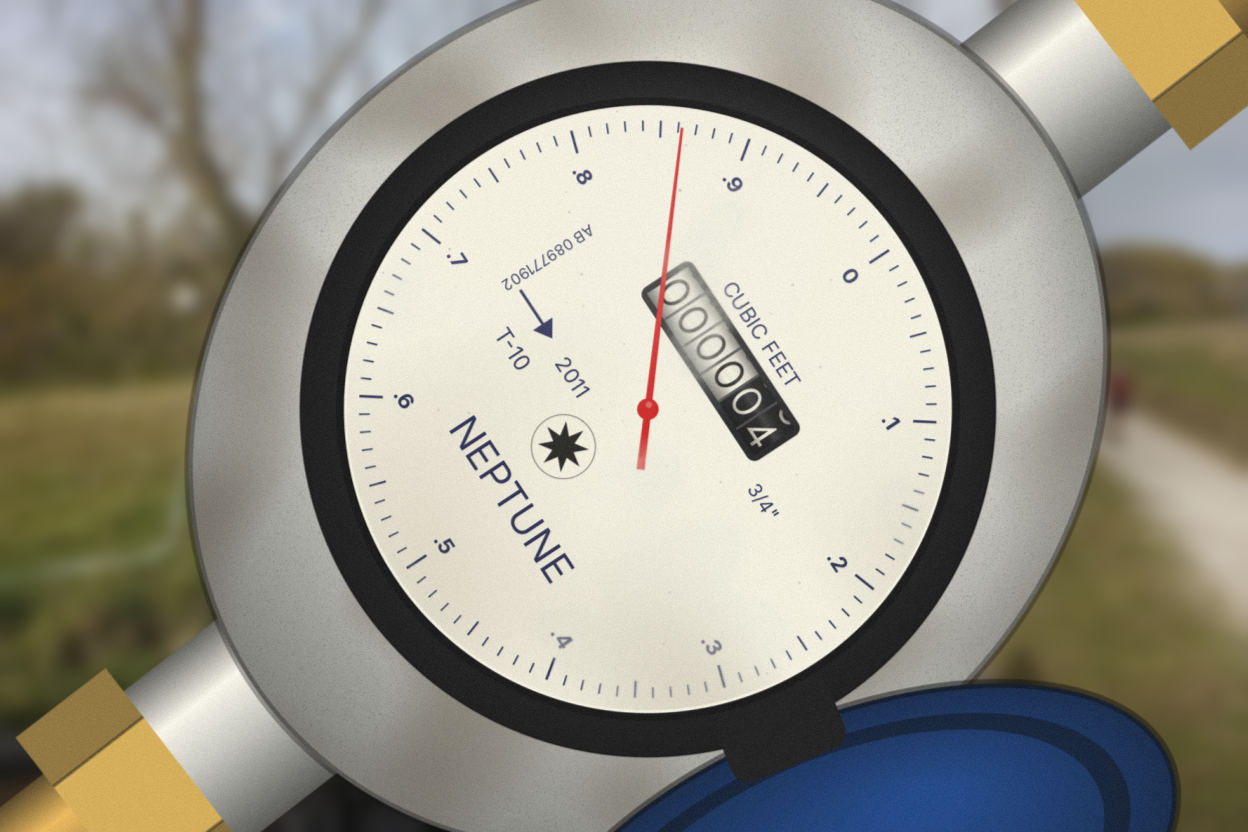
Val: 3.86,ft³
